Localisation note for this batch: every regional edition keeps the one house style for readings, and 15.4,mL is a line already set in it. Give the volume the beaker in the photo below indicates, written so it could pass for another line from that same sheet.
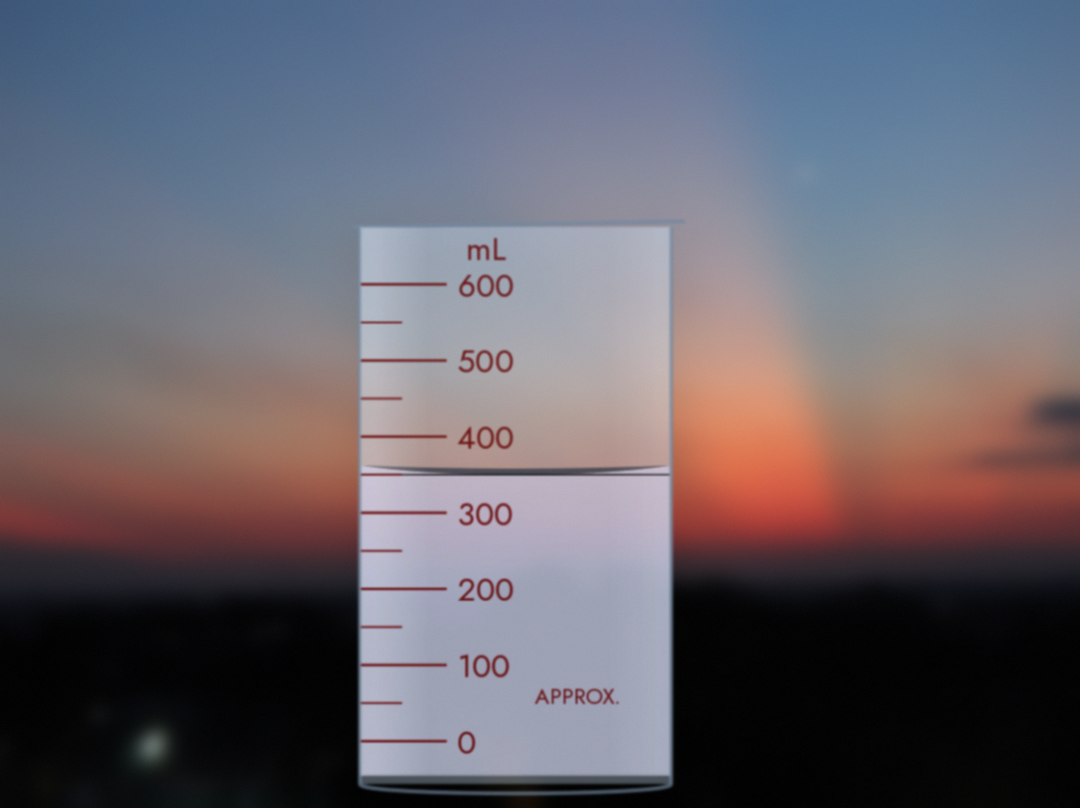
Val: 350,mL
